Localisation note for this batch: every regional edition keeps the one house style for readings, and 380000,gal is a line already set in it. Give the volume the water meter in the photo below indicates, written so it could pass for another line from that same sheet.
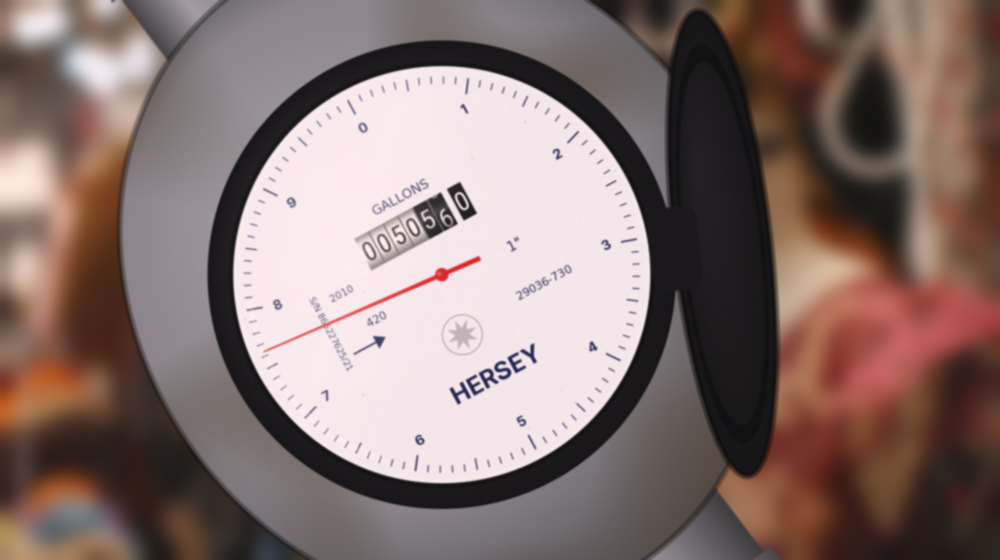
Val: 50557.6,gal
